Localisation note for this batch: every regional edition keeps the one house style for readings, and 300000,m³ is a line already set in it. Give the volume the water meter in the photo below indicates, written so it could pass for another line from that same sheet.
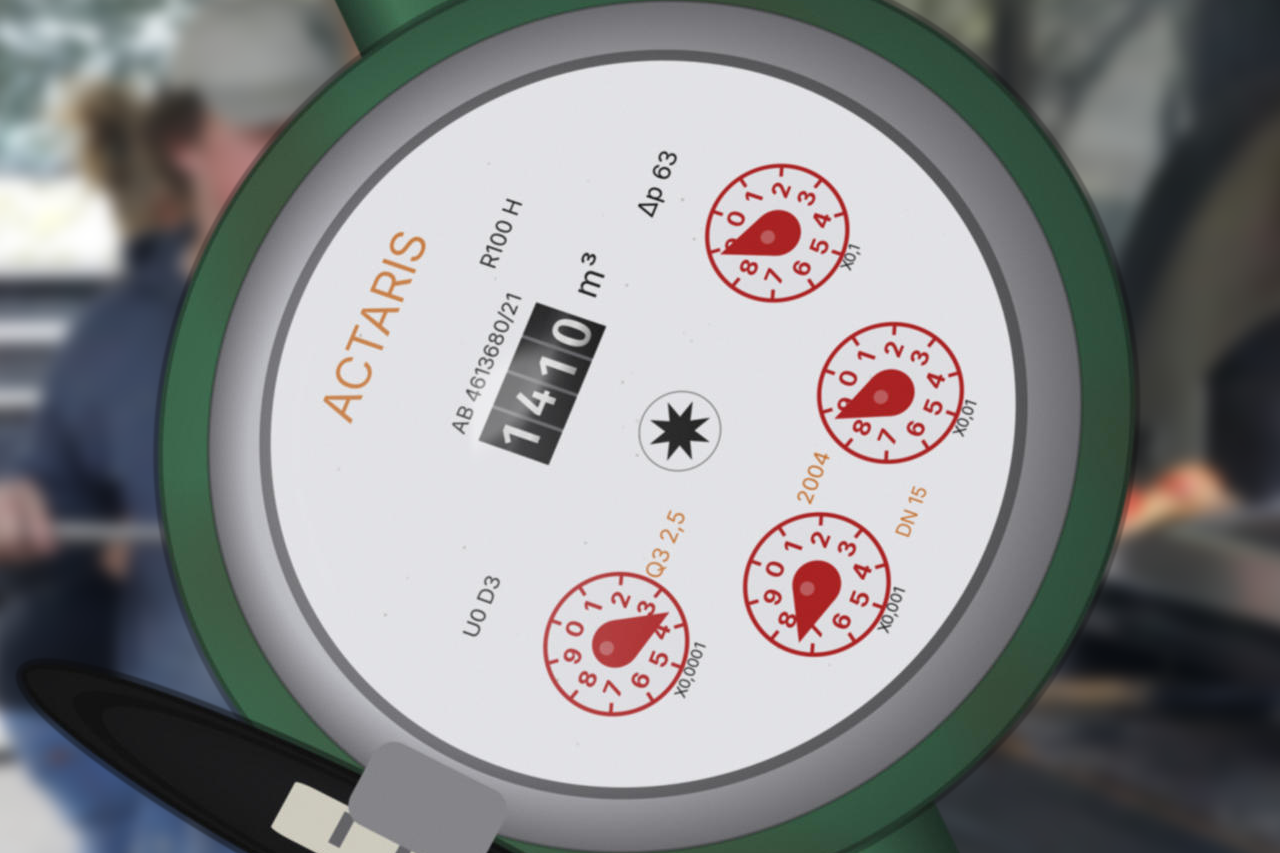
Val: 1409.8873,m³
